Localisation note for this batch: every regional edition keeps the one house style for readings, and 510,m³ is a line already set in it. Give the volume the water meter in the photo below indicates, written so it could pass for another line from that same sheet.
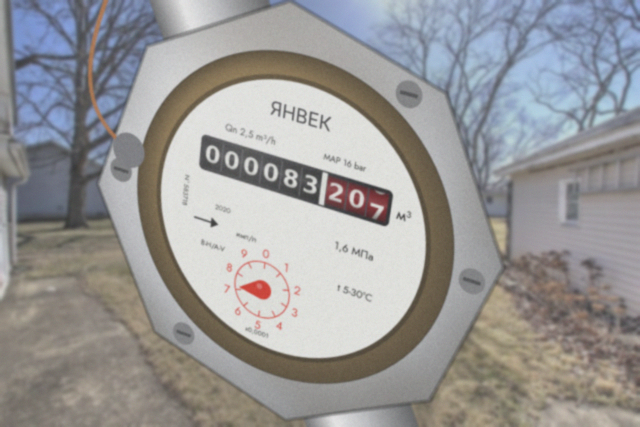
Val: 83.2067,m³
